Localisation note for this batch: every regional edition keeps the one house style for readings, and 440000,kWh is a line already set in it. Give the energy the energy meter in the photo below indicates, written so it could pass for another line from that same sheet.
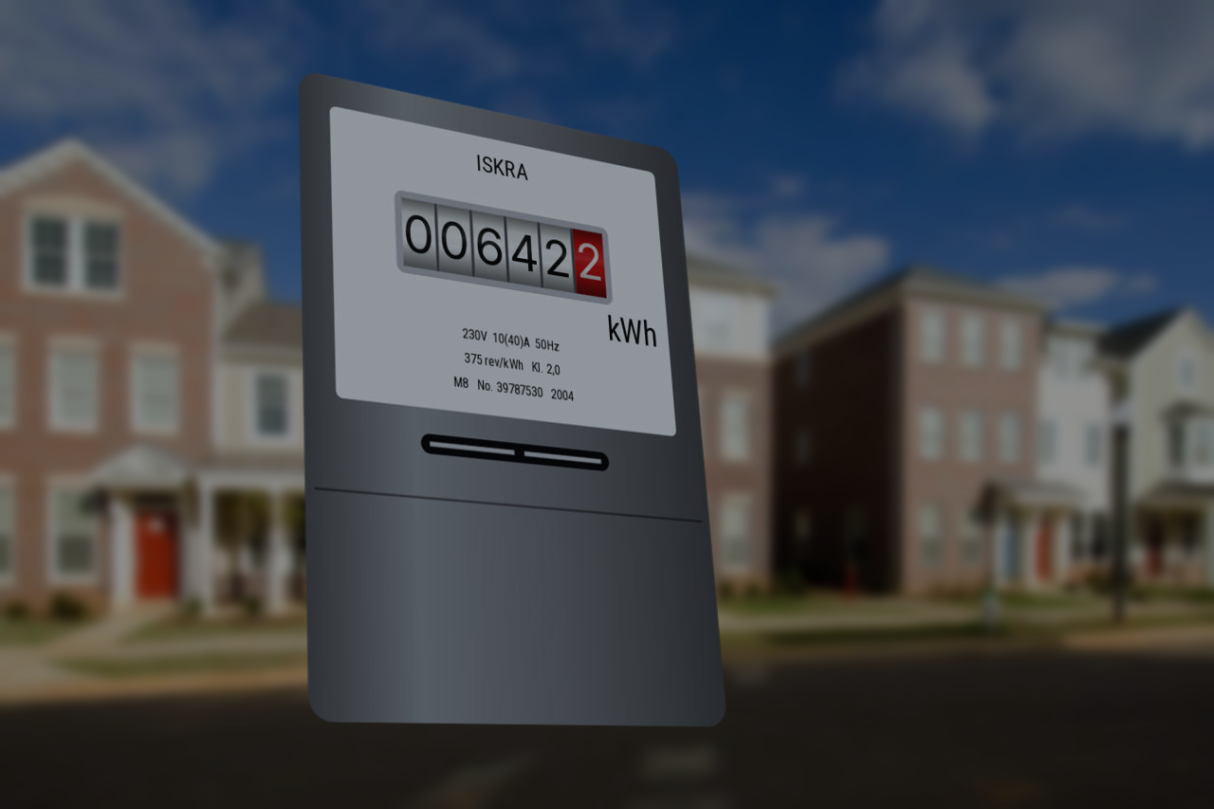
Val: 642.2,kWh
